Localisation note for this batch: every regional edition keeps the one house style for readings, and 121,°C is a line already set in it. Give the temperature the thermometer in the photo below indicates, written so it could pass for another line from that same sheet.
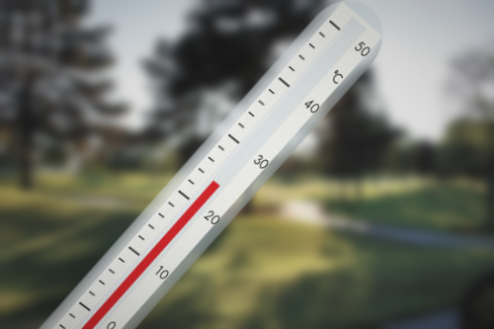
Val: 24,°C
